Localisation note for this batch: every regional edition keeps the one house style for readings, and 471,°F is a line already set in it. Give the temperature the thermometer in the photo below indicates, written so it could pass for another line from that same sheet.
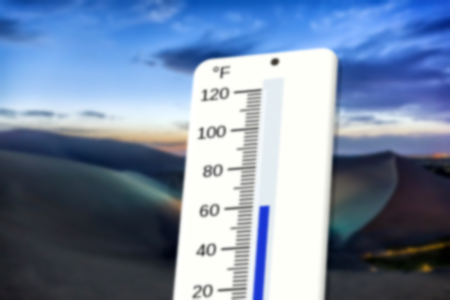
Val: 60,°F
